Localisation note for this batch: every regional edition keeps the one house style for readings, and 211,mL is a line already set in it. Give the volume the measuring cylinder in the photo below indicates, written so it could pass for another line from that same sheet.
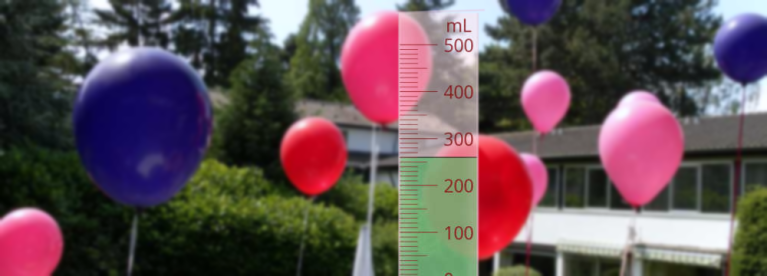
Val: 260,mL
